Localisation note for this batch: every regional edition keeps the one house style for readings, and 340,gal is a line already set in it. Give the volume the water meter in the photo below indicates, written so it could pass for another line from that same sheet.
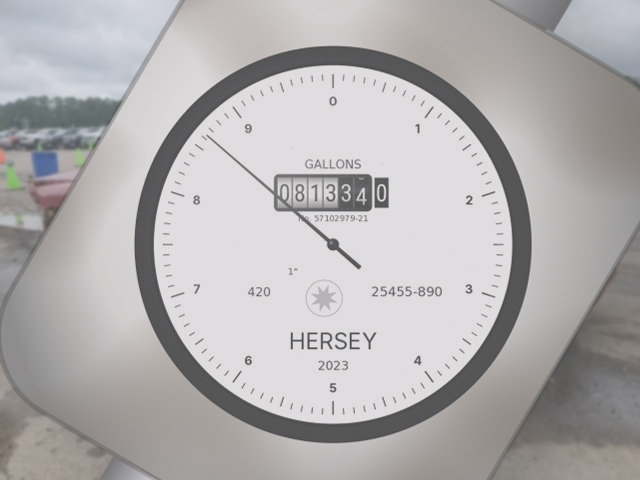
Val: 813338.6,gal
